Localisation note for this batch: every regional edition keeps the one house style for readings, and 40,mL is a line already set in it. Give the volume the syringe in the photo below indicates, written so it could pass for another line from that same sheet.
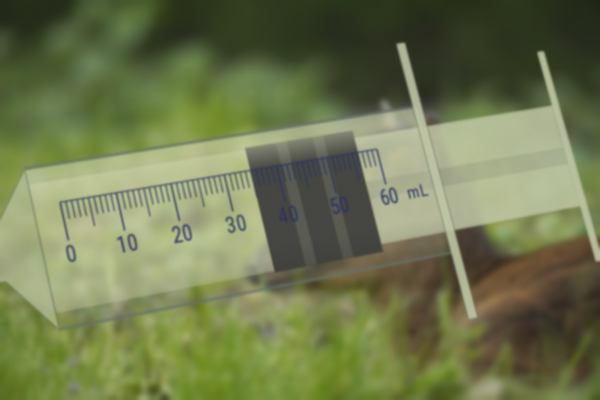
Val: 35,mL
